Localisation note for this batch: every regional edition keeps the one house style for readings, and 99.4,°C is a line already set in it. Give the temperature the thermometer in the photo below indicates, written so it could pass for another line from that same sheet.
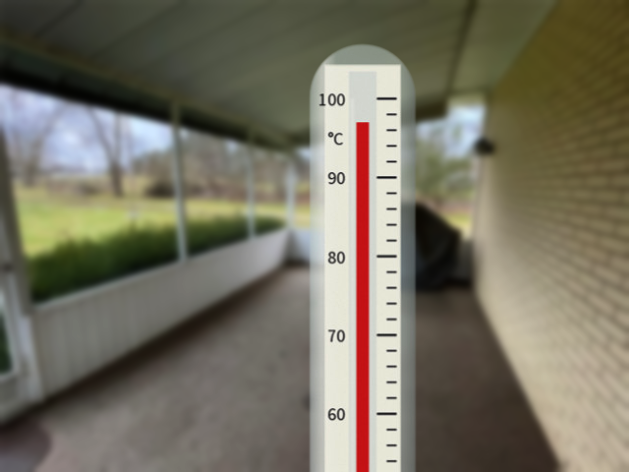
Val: 97,°C
